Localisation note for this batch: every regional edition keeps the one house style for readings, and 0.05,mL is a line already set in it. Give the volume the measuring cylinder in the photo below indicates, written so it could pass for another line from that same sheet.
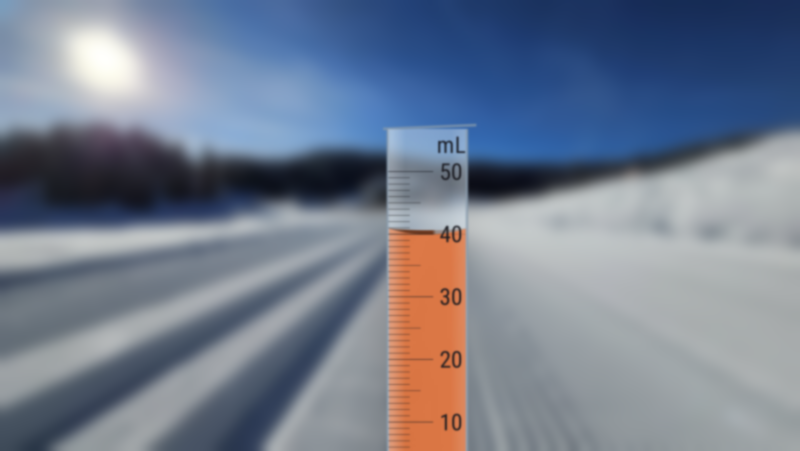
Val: 40,mL
